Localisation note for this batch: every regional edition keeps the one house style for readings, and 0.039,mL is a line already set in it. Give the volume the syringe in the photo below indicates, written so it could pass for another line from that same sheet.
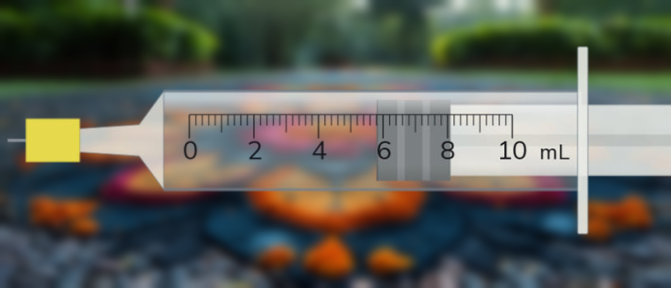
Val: 5.8,mL
